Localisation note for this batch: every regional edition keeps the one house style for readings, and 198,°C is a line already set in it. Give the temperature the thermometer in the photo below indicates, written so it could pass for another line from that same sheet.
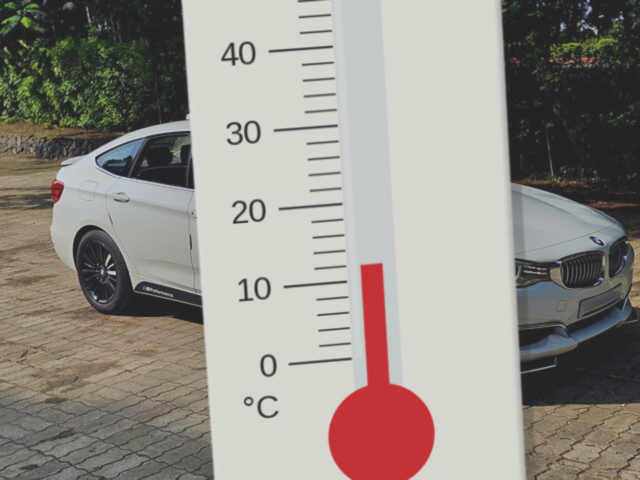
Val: 12,°C
